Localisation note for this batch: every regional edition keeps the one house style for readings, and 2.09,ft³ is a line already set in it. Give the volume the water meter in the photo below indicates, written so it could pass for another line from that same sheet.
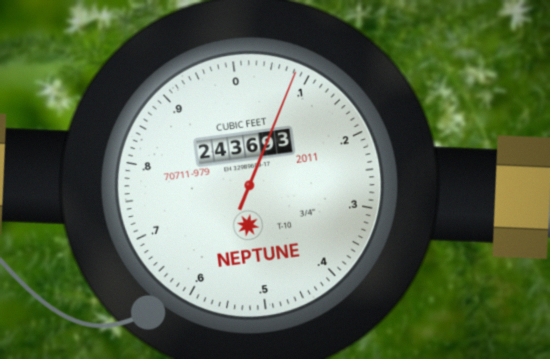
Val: 243693.08,ft³
